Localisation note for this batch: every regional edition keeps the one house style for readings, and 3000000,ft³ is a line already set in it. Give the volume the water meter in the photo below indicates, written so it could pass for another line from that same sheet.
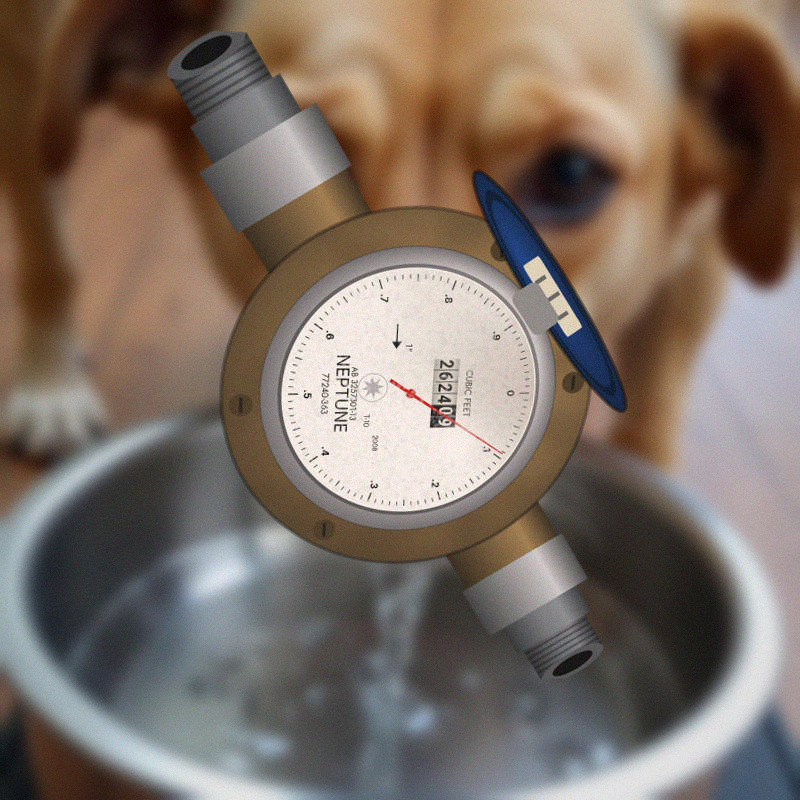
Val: 262409.09,ft³
